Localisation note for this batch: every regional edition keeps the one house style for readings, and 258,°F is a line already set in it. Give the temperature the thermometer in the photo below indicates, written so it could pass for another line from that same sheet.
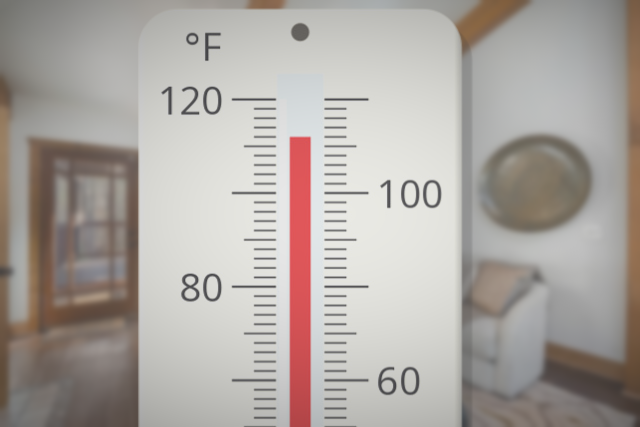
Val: 112,°F
